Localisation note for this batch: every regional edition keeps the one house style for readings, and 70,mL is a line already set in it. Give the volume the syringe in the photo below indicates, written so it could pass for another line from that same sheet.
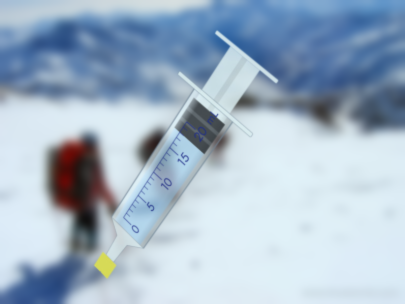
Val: 18,mL
